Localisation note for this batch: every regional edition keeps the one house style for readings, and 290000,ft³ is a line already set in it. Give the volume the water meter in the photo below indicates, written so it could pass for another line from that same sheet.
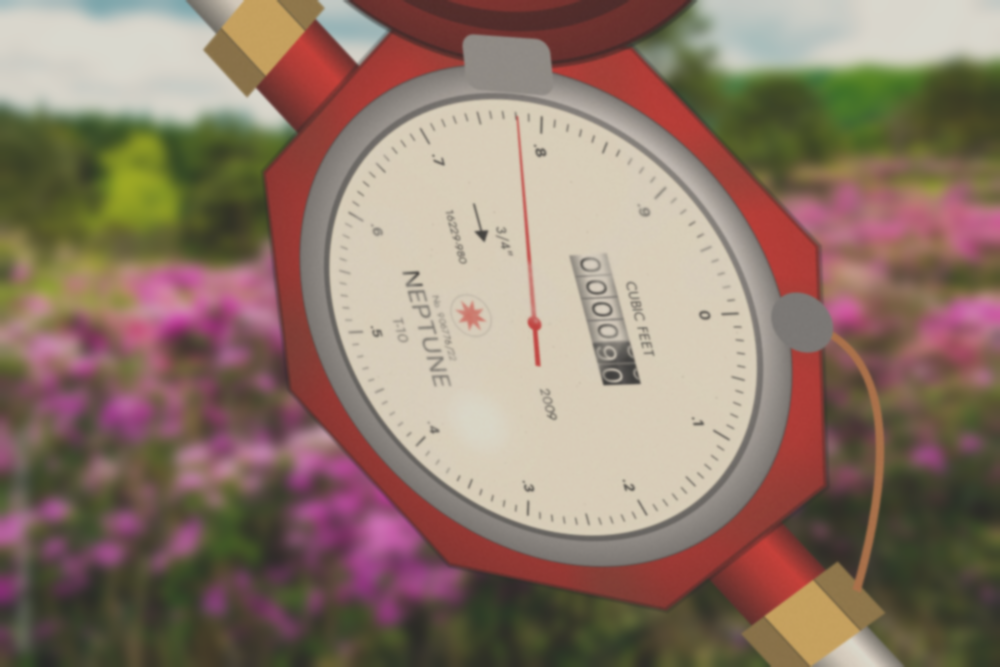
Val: 89.78,ft³
